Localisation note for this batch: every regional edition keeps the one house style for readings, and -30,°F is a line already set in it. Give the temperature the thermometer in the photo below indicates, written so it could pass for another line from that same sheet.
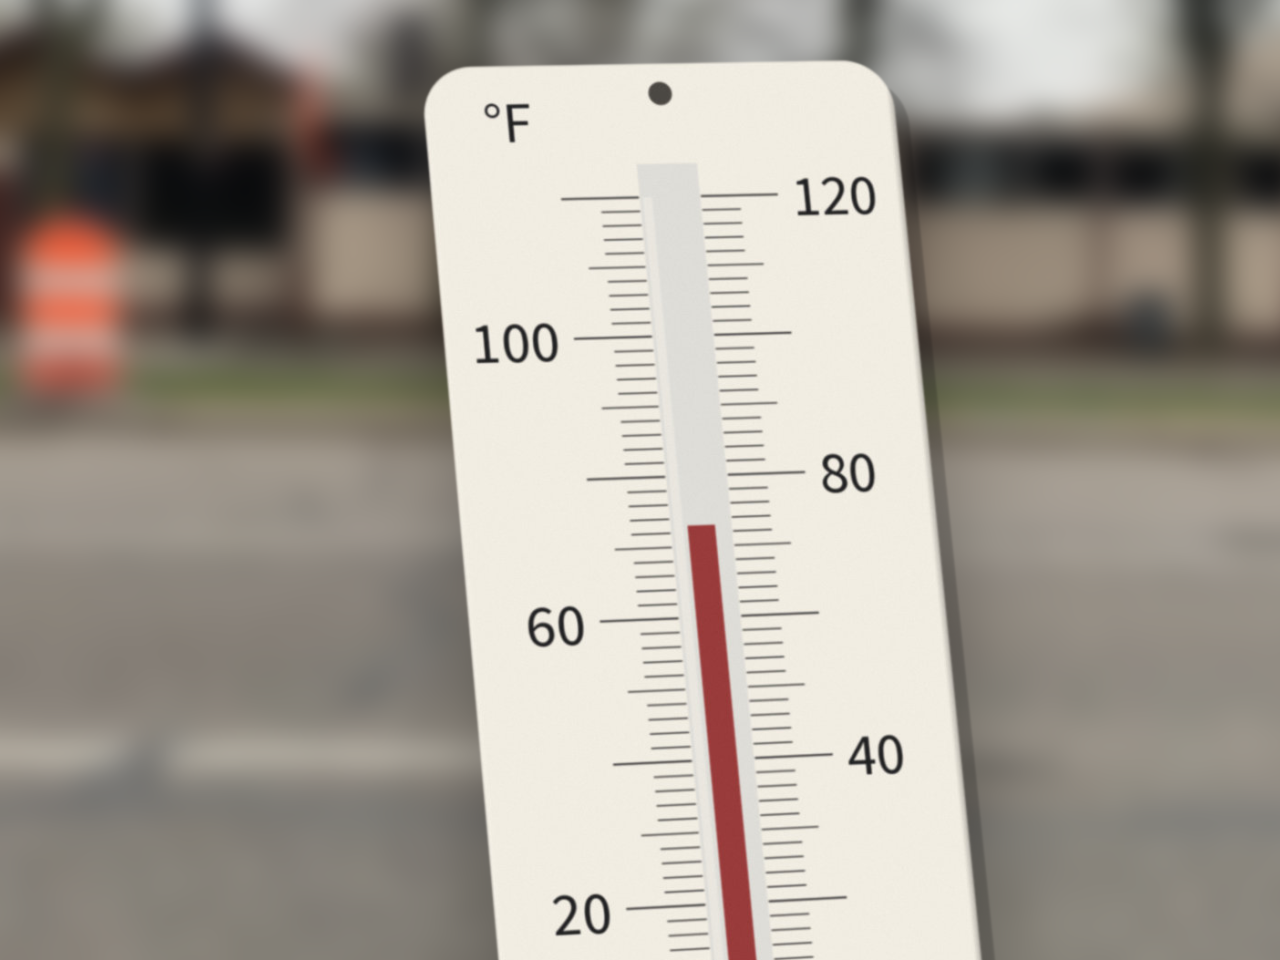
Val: 73,°F
